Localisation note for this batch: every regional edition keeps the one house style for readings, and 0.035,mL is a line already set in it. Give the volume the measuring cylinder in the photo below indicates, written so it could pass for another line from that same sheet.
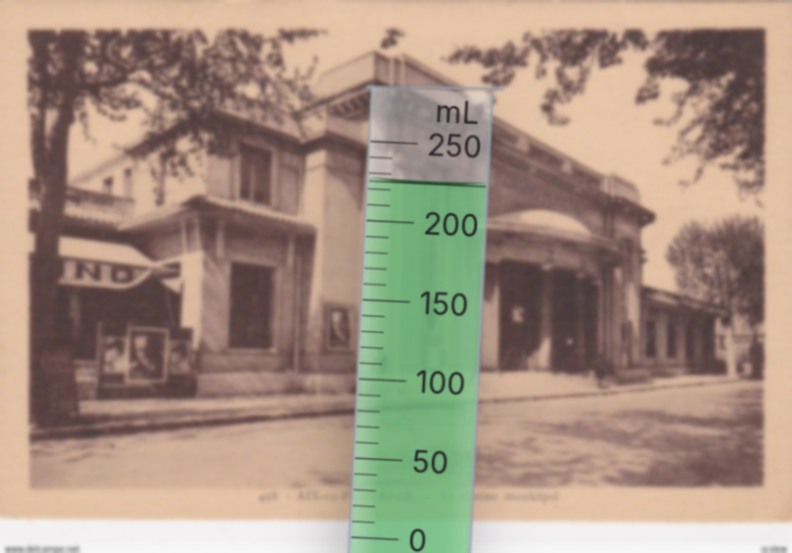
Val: 225,mL
